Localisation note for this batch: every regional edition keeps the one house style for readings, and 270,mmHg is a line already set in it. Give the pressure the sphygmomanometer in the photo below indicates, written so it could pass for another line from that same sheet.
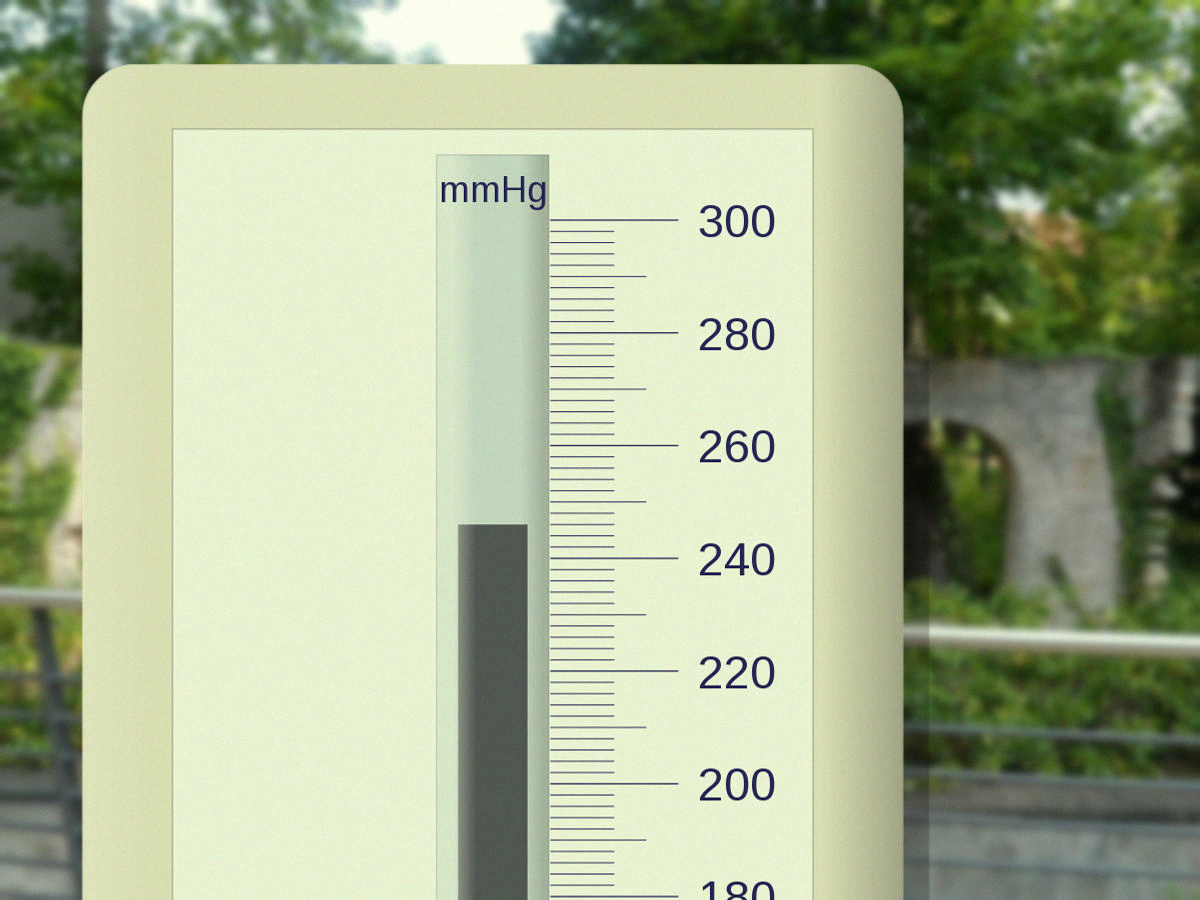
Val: 246,mmHg
